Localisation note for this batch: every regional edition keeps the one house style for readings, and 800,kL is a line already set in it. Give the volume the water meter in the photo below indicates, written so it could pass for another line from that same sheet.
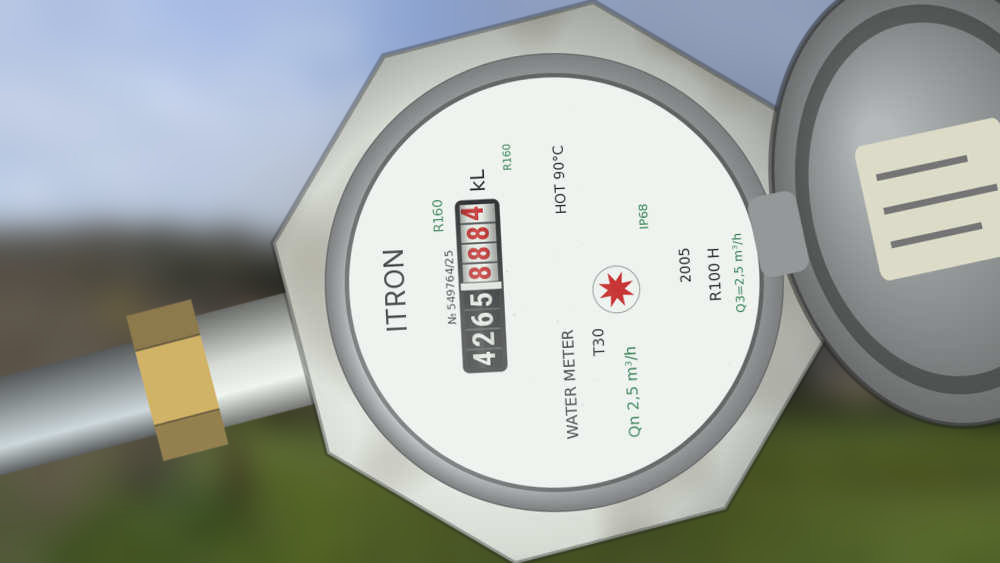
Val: 4265.8884,kL
